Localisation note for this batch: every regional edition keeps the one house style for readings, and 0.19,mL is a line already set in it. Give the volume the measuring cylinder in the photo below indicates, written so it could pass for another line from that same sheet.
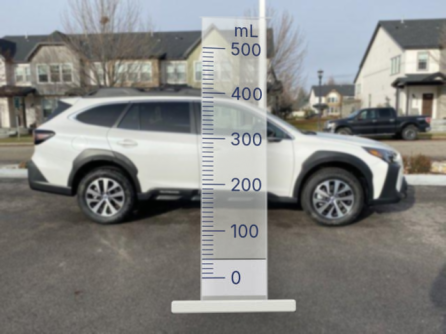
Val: 40,mL
